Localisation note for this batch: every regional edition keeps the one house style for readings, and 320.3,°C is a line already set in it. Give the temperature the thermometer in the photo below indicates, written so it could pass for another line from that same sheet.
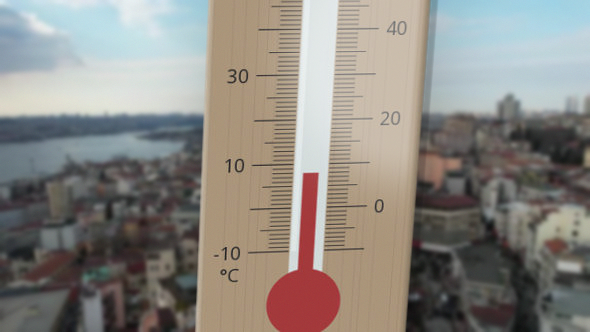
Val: 8,°C
